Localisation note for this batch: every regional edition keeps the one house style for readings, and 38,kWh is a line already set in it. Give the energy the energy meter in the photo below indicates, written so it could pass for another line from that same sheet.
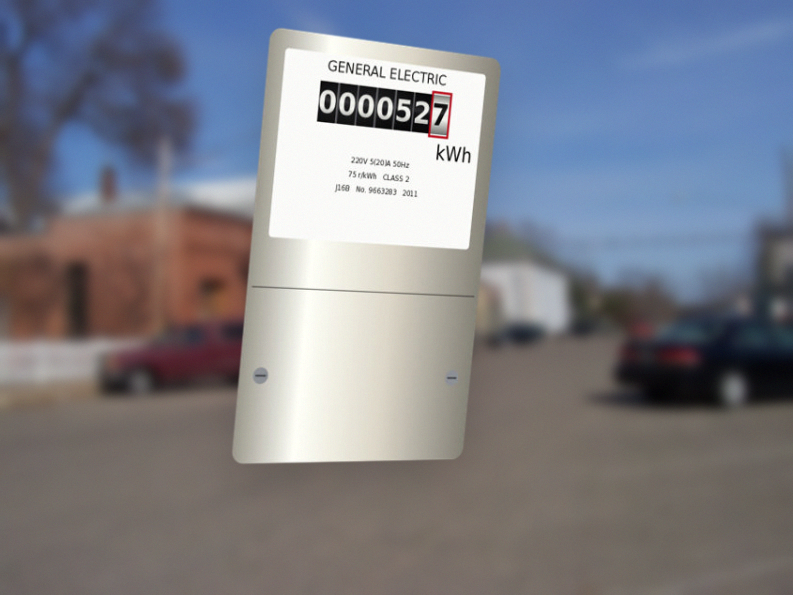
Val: 52.7,kWh
